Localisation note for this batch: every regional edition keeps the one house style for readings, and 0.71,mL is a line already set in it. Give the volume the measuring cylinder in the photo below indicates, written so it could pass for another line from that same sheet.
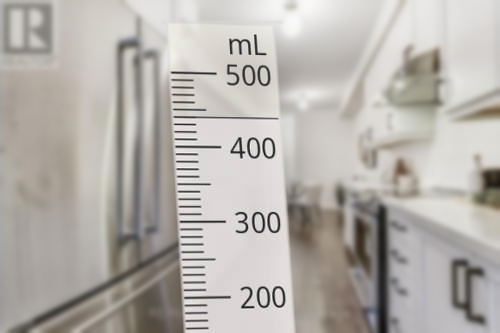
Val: 440,mL
